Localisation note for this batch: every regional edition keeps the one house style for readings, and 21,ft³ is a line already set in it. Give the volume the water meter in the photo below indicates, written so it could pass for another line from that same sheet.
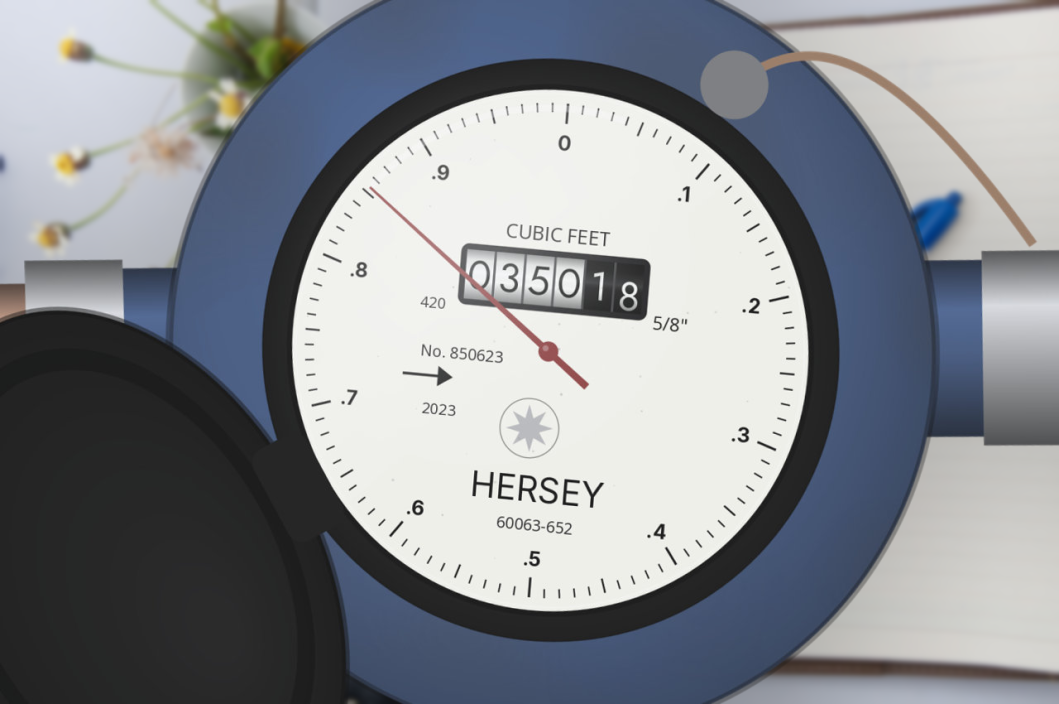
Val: 35017.85,ft³
